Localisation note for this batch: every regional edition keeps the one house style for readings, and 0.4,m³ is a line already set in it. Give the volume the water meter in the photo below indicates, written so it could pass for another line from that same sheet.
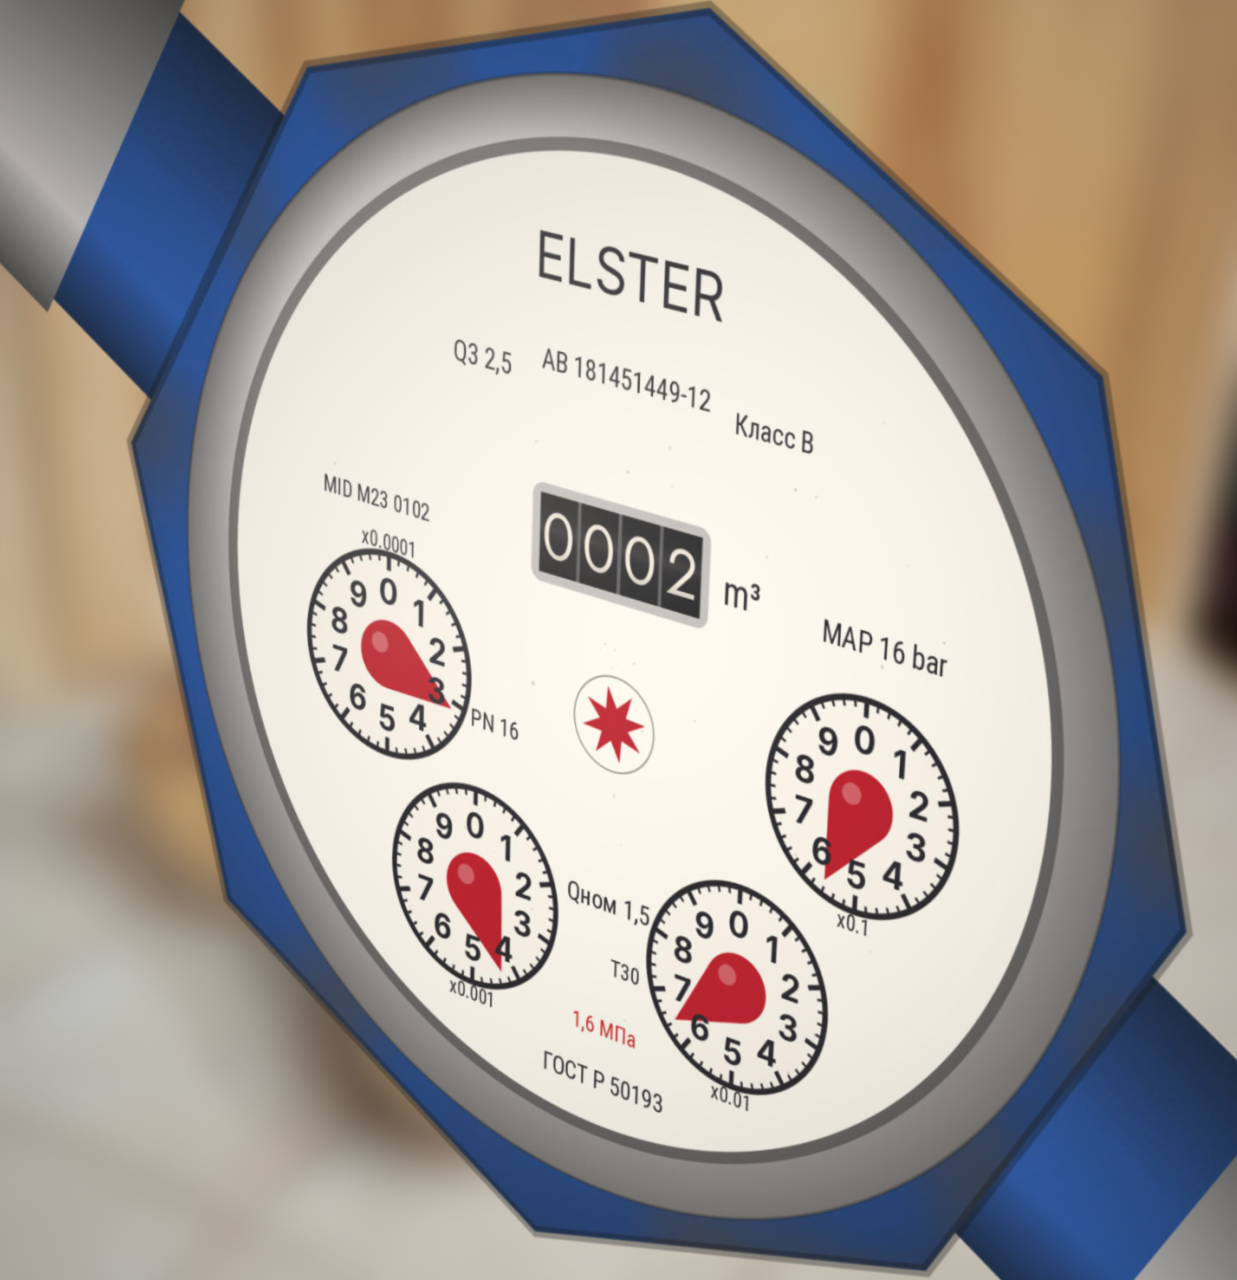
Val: 2.5643,m³
